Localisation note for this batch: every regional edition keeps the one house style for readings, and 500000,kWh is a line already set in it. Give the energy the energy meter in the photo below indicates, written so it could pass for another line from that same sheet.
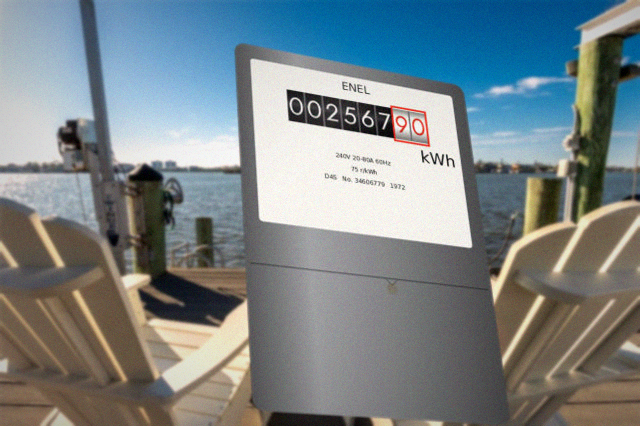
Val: 2567.90,kWh
